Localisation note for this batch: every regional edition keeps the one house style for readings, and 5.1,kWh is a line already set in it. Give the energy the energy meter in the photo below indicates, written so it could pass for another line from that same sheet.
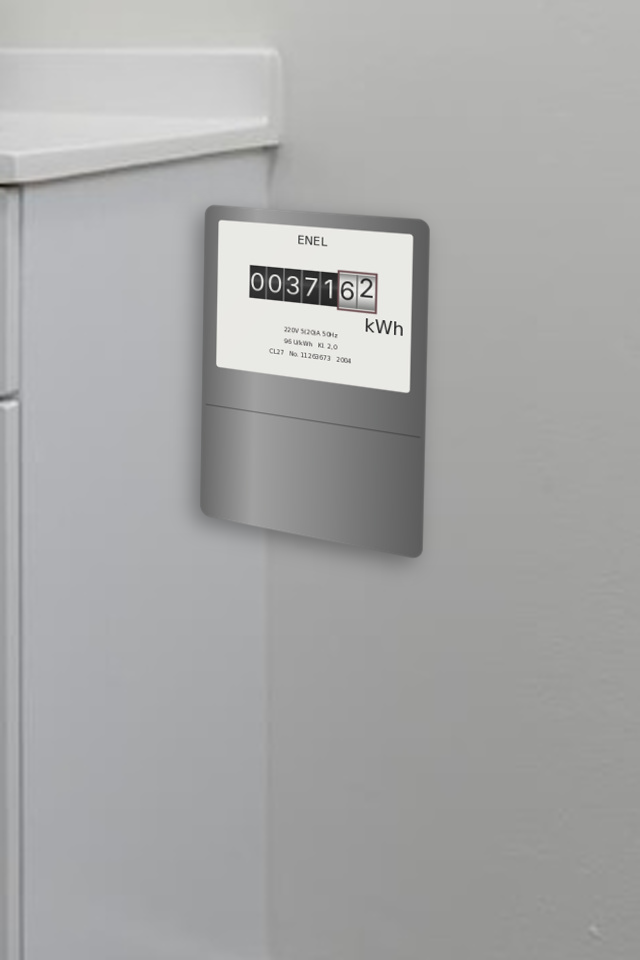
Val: 371.62,kWh
